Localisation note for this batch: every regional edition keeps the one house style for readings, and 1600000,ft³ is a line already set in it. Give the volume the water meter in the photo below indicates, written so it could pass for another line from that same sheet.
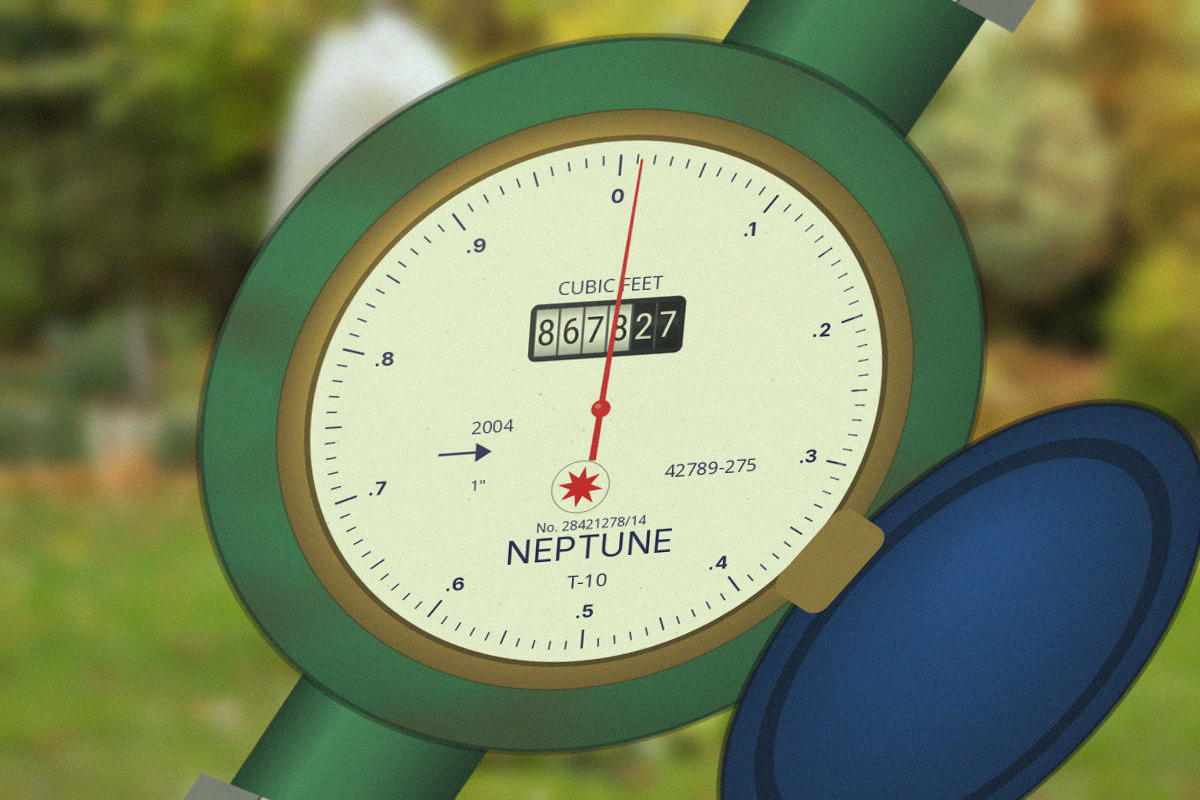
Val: 867827.01,ft³
